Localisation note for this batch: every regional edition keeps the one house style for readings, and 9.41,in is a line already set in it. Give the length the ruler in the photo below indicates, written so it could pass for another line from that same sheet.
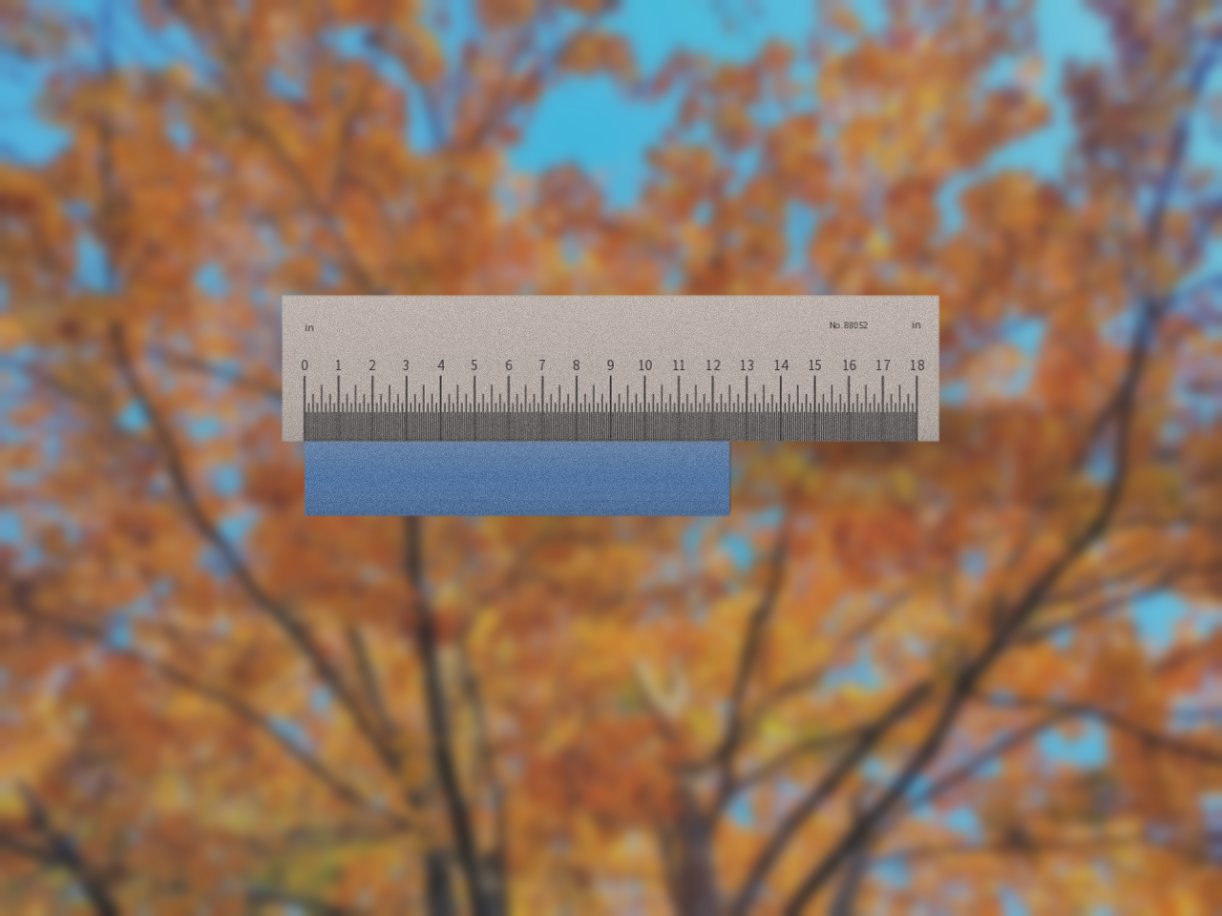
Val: 12.5,in
